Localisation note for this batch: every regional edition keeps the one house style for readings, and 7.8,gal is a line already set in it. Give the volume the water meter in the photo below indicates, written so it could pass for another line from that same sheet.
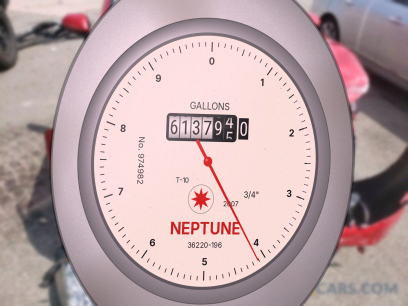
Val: 6137944.1,gal
